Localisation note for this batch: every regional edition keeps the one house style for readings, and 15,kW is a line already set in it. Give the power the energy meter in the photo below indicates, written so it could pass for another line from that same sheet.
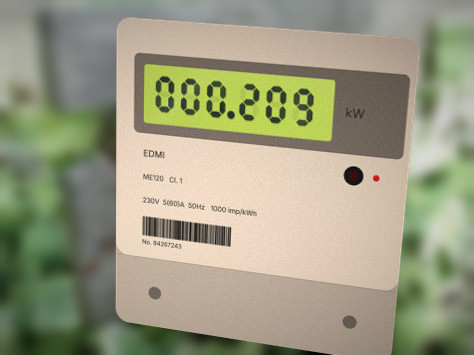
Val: 0.209,kW
